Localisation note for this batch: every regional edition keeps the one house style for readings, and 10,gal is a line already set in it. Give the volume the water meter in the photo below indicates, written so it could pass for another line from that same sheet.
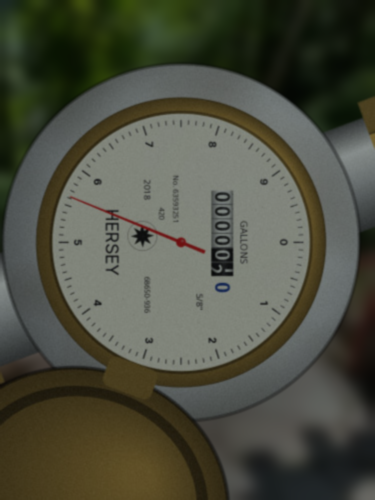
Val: 15.6,gal
